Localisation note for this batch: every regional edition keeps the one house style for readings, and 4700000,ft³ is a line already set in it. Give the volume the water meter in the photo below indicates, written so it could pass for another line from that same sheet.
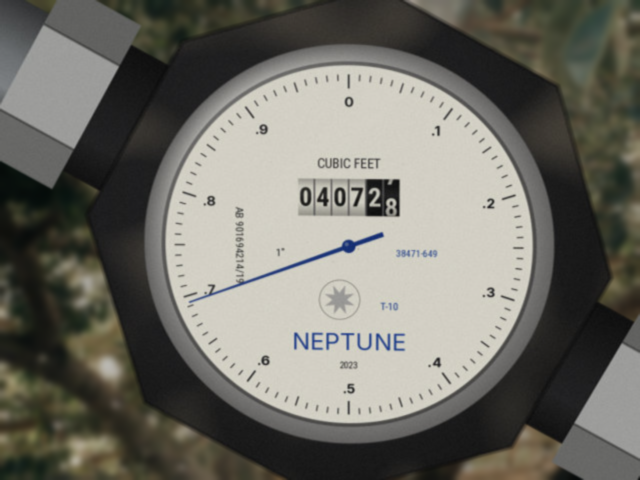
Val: 40727.69,ft³
